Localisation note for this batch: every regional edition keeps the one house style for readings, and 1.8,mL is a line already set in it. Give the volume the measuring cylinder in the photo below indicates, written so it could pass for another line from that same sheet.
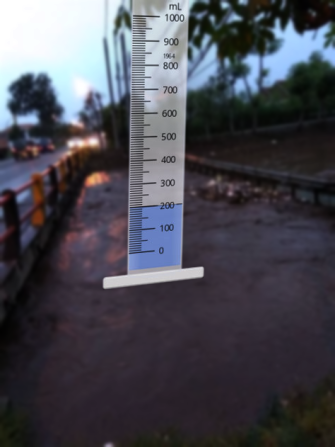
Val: 200,mL
